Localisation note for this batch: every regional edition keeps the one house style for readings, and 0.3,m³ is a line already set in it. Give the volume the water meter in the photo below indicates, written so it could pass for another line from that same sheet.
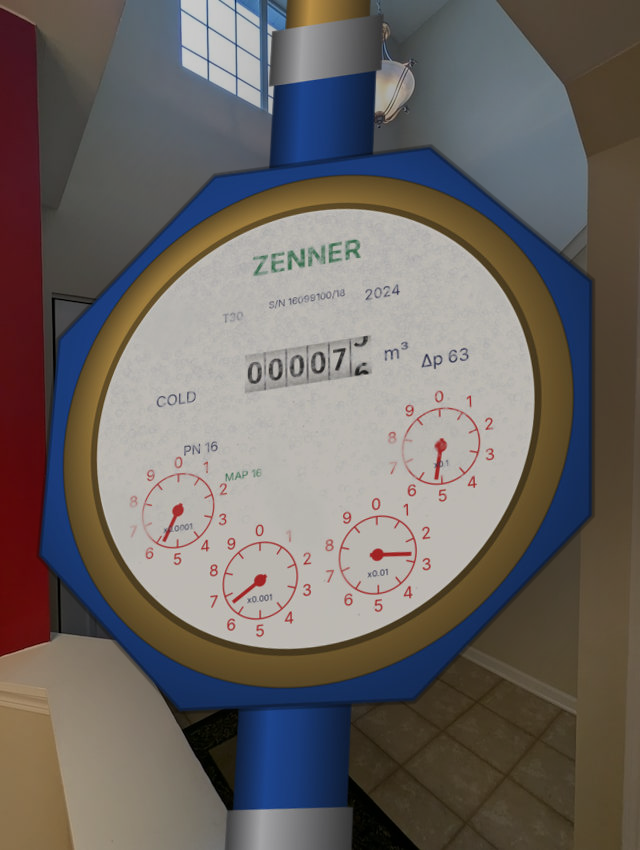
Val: 75.5265,m³
